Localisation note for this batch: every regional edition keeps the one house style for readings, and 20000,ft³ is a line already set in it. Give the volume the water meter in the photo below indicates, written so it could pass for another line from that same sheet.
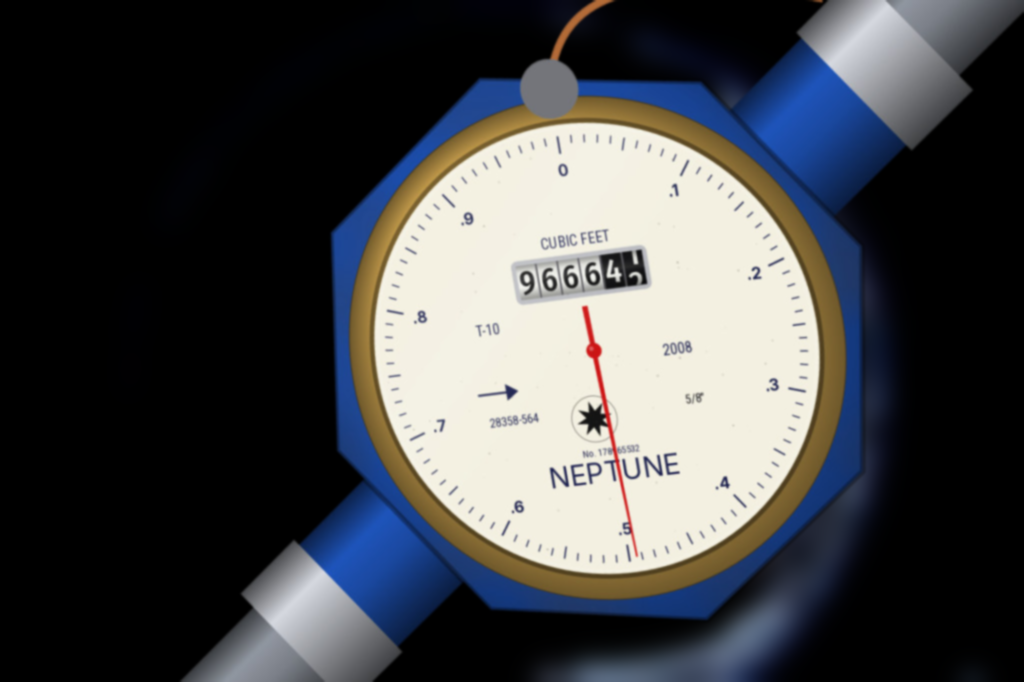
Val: 966641.49,ft³
